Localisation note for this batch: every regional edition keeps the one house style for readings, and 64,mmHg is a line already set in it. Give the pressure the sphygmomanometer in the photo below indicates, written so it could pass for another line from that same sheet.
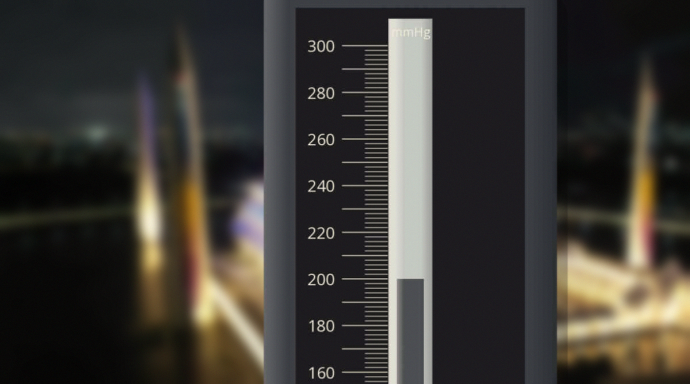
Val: 200,mmHg
